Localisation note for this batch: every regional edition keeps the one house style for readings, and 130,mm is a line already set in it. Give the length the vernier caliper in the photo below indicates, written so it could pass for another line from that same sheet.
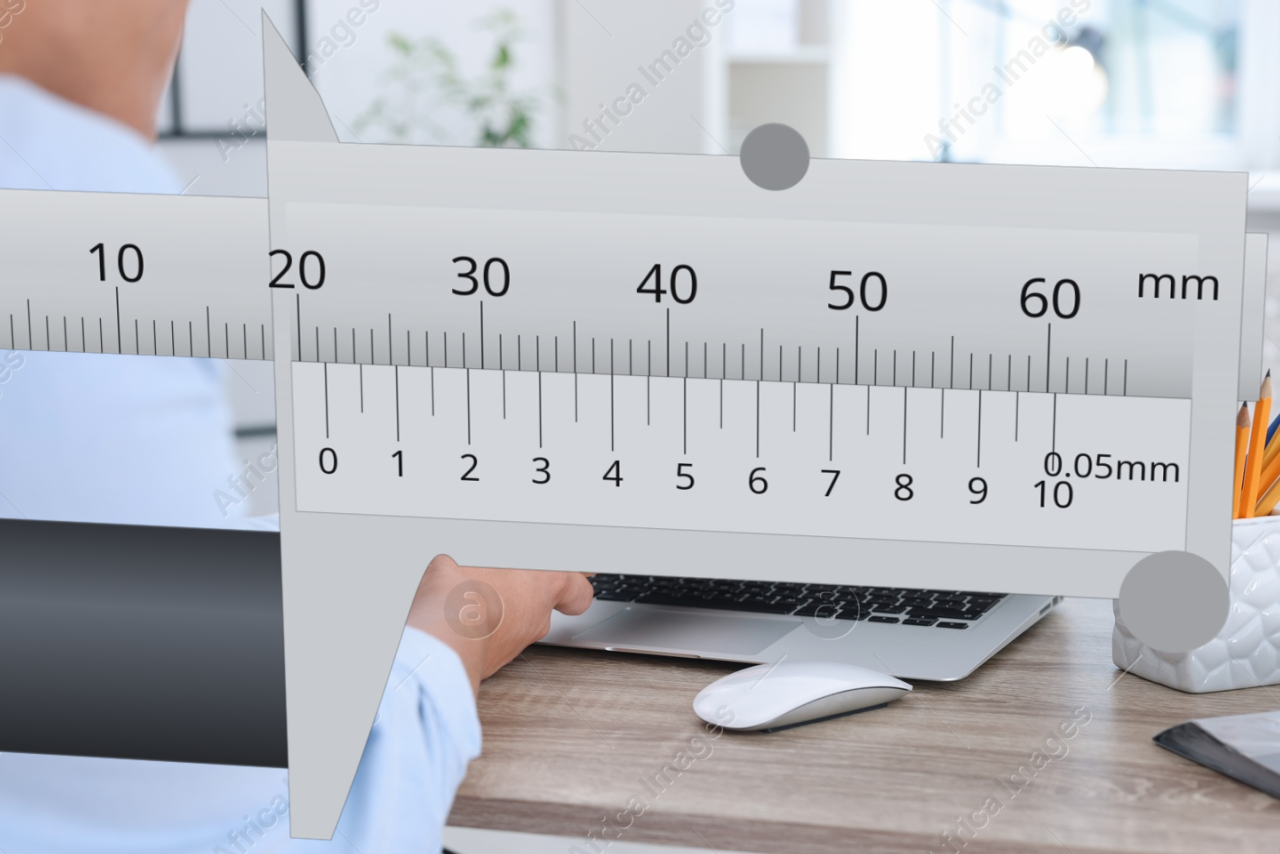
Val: 21.4,mm
